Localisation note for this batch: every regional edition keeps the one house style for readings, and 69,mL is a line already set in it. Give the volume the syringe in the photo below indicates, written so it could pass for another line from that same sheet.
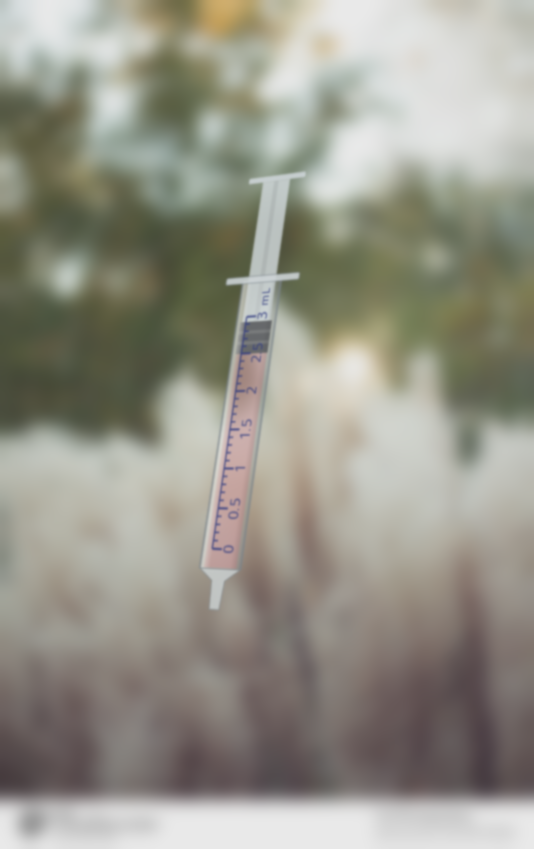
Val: 2.5,mL
